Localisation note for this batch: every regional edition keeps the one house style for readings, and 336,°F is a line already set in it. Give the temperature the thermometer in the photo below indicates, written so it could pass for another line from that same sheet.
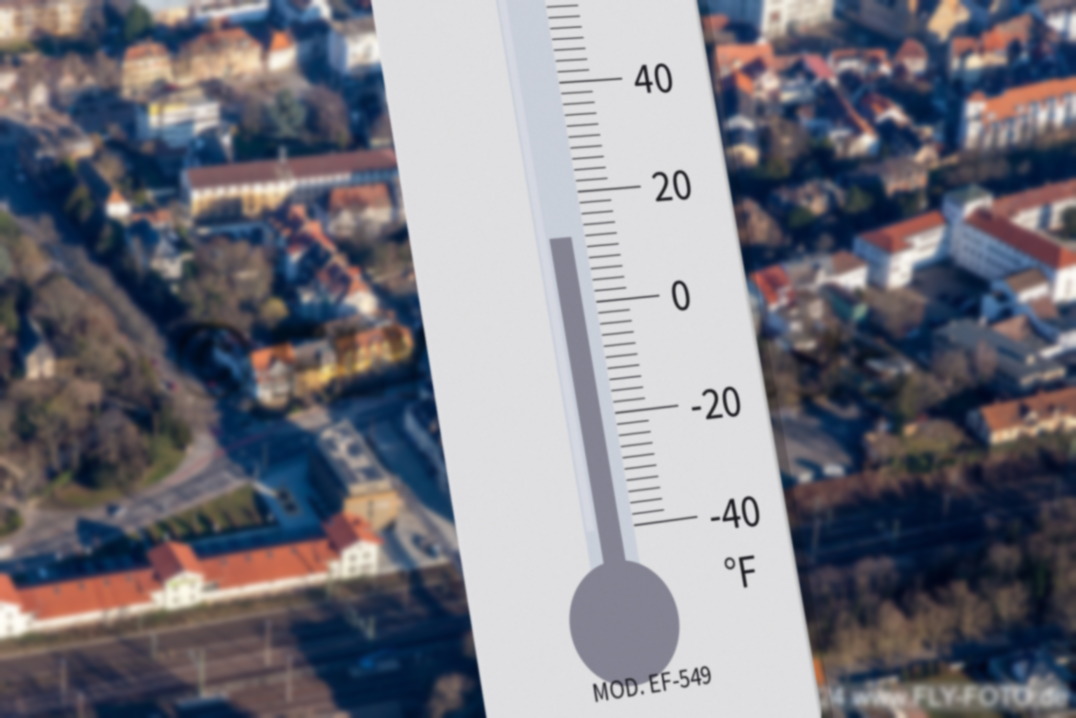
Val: 12,°F
